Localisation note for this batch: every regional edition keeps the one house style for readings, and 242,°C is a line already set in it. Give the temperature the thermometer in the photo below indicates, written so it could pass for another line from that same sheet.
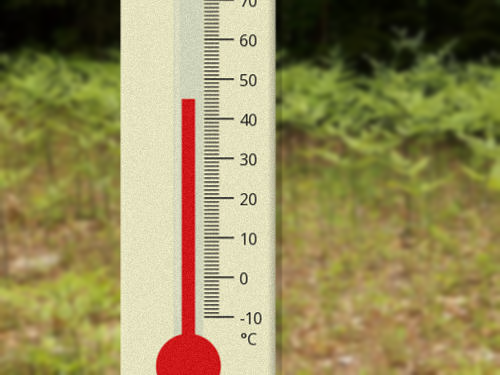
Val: 45,°C
